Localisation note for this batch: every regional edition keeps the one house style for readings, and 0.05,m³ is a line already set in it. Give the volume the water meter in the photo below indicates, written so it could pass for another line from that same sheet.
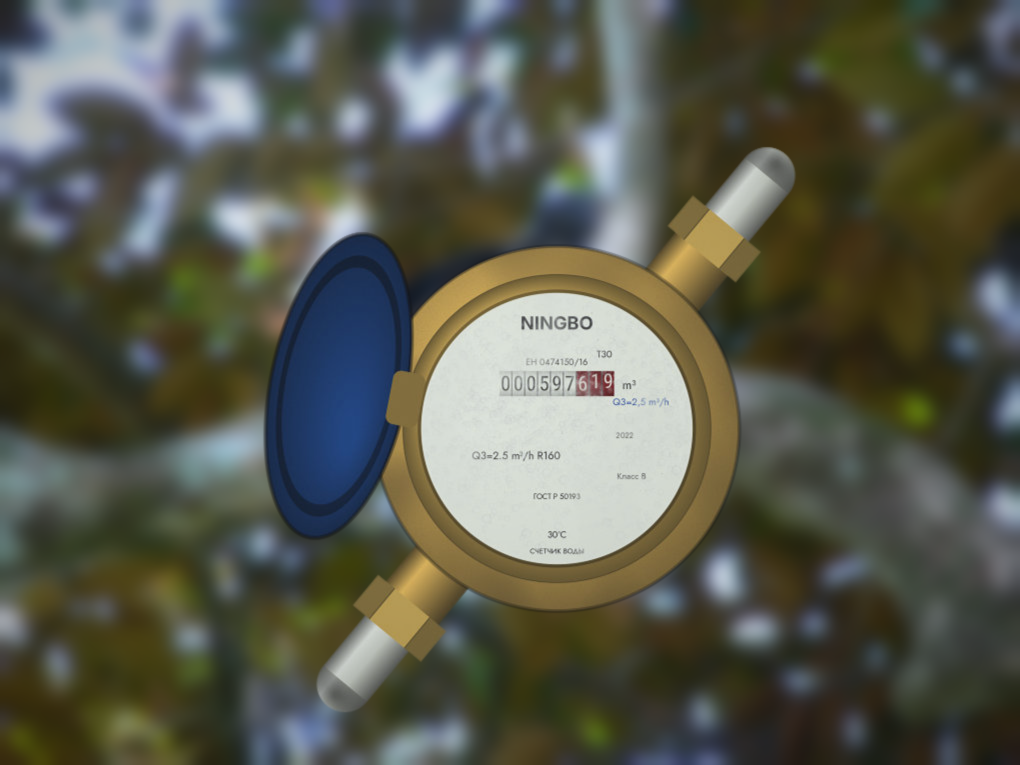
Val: 597.619,m³
